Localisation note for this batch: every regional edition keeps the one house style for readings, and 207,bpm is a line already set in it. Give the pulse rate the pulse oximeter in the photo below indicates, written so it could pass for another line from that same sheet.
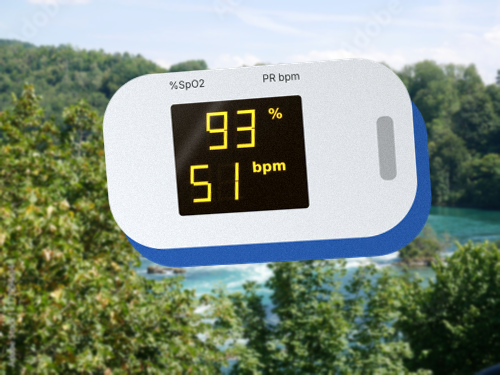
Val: 51,bpm
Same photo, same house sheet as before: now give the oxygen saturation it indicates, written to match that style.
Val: 93,%
